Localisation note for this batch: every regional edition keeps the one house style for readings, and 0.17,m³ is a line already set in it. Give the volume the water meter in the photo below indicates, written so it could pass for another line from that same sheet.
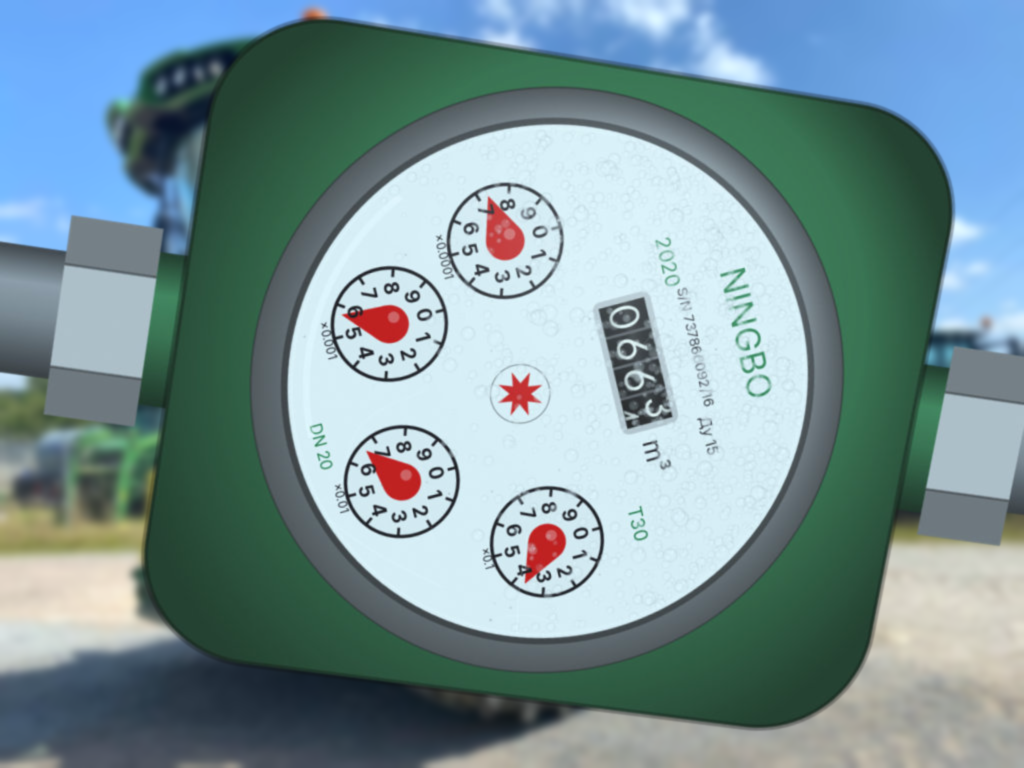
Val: 663.3657,m³
